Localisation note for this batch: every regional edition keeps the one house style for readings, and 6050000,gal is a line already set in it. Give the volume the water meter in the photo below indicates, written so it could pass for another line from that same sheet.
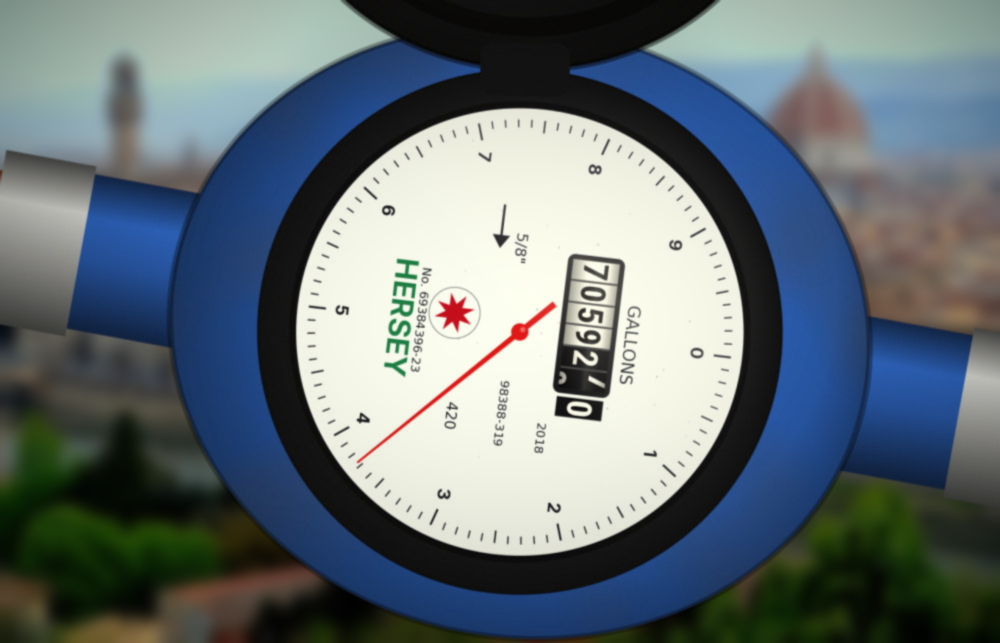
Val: 7059273.7,gal
